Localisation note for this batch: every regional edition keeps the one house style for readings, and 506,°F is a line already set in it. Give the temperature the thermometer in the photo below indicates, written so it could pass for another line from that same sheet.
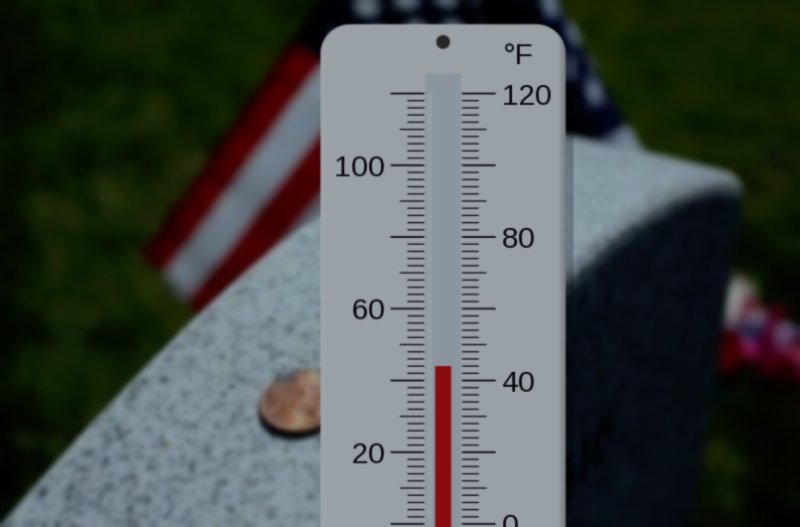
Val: 44,°F
